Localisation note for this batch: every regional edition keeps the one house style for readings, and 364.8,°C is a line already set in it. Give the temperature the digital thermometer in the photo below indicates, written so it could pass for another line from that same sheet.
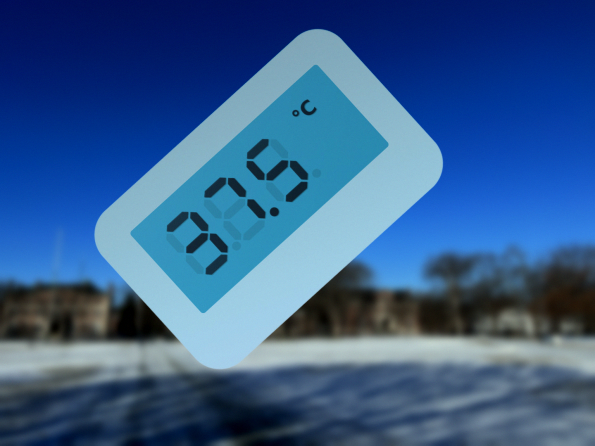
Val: 37.5,°C
